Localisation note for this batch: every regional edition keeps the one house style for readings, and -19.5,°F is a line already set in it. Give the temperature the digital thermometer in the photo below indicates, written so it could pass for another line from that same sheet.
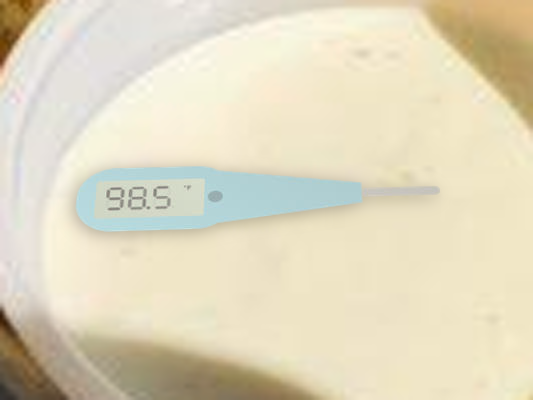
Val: 98.5,°F
